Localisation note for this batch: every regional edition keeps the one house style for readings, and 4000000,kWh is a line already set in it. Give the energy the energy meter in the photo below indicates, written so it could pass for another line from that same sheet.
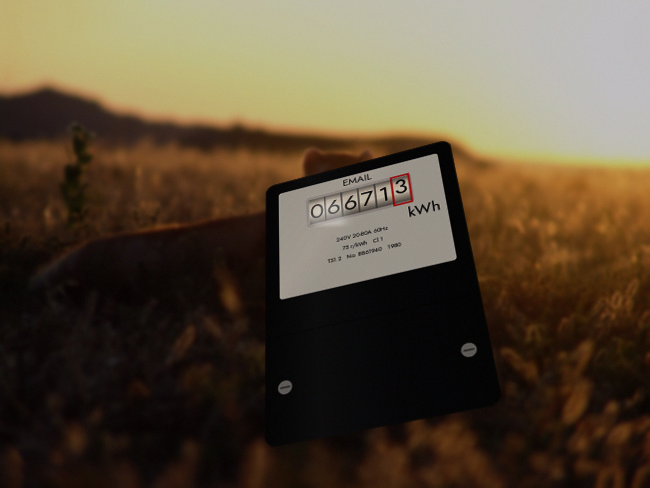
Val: 6671.3,kWh
